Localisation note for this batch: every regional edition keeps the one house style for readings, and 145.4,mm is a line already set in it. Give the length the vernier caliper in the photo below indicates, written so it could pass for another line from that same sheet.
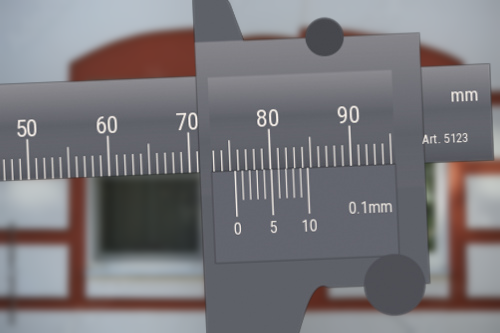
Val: 75.6,mm
